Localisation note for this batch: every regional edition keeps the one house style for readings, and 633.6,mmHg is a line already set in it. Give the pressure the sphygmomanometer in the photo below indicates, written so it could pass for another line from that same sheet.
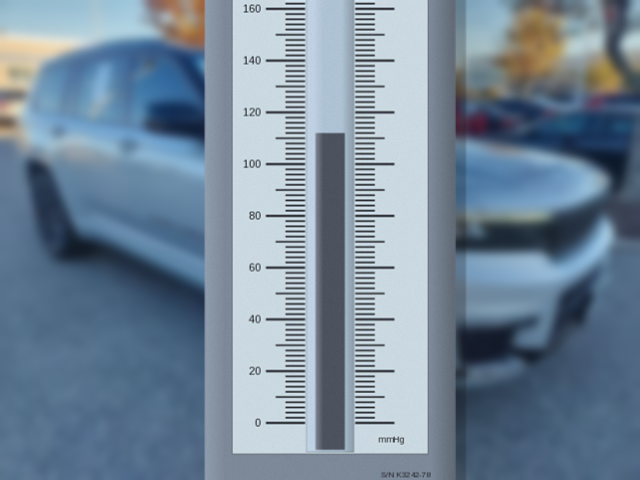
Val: 112,mmHg
